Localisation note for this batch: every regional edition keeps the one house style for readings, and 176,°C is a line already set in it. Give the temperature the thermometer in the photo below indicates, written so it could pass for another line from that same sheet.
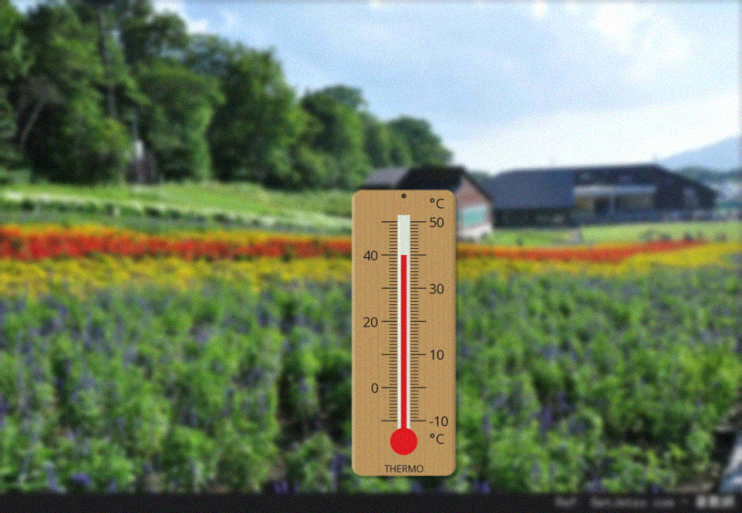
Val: 40,°C
